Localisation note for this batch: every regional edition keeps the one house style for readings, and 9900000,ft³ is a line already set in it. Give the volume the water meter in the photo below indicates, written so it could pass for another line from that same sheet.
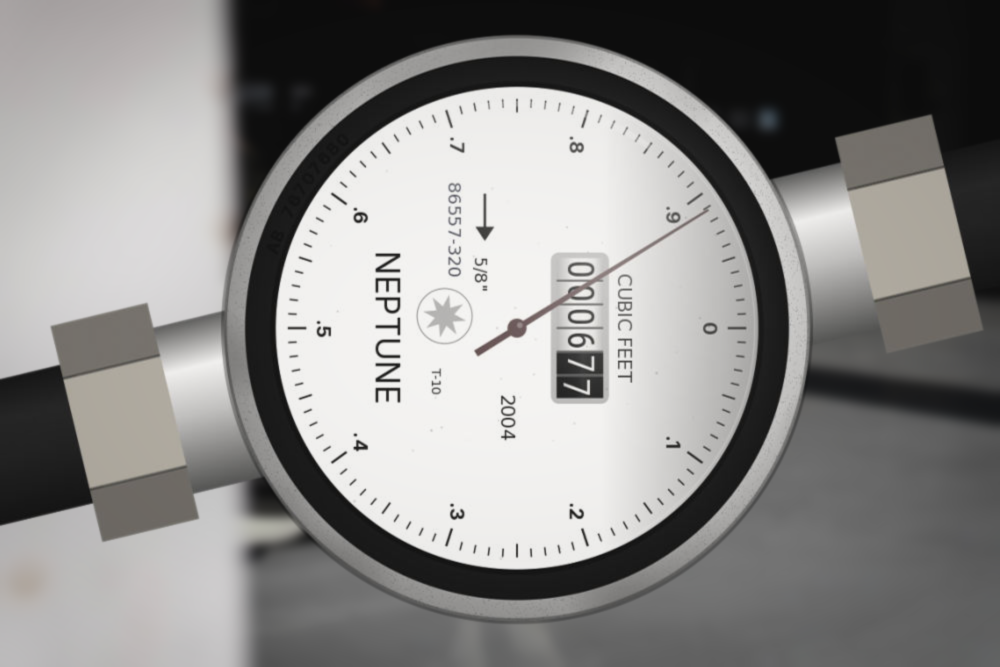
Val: 676.91,ft³
